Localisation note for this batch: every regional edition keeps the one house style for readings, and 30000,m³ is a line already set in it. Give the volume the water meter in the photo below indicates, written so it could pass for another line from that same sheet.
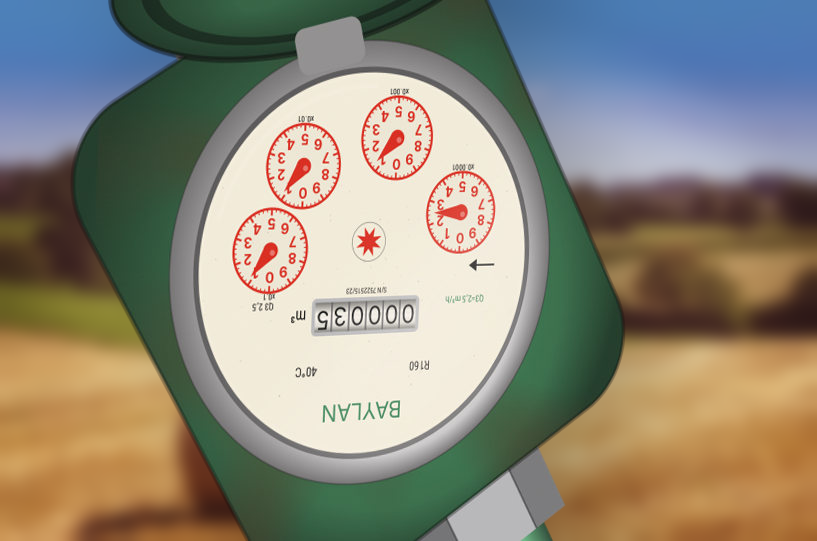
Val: 35.1112,m³
